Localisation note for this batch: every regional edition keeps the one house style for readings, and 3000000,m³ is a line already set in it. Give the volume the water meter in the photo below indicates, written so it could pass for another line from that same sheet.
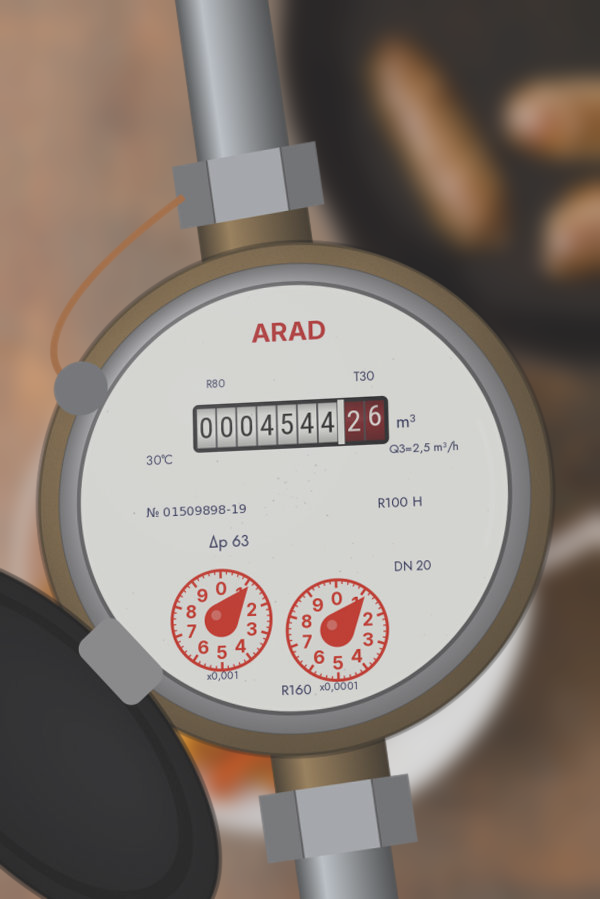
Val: 4544.2611,m³
